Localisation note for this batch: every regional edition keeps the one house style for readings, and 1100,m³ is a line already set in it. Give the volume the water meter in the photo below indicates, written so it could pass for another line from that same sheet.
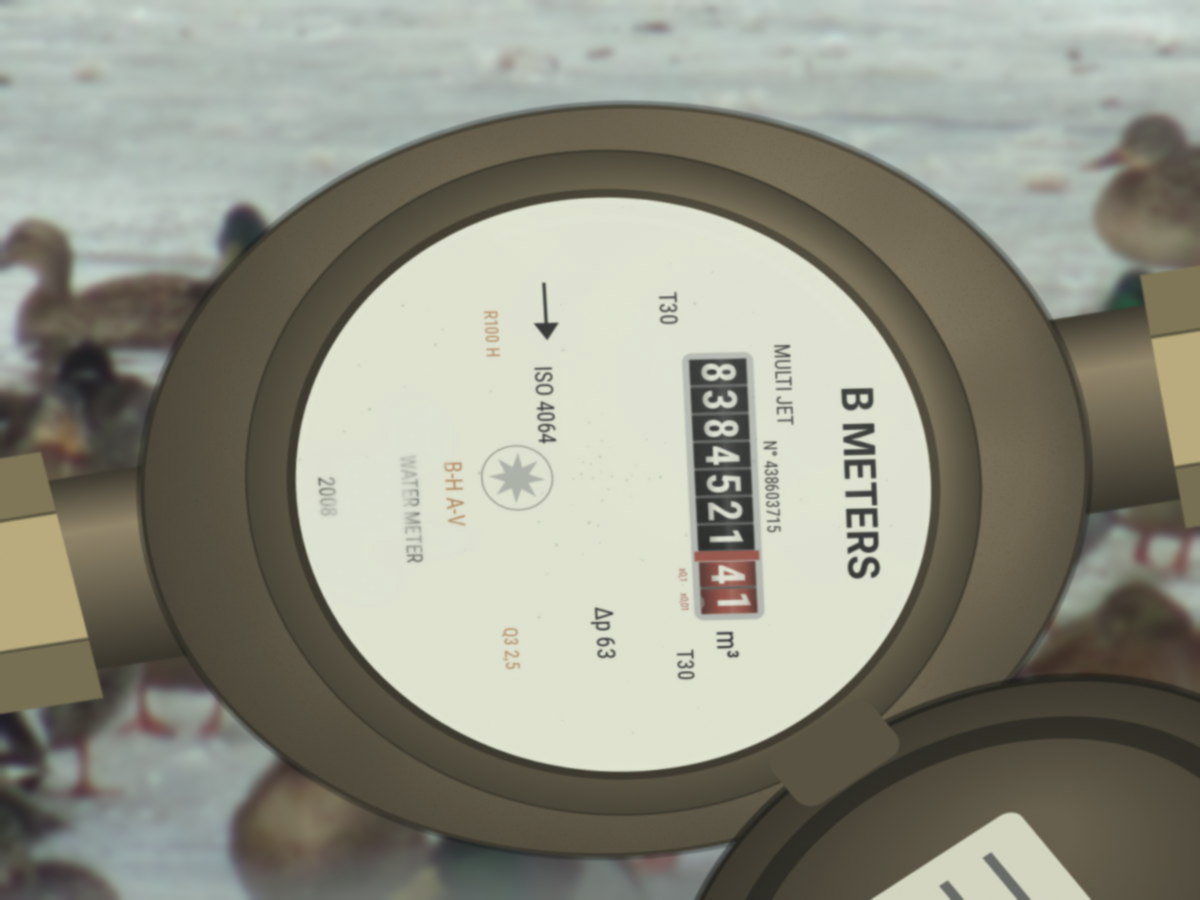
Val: 8384521.41,m³
